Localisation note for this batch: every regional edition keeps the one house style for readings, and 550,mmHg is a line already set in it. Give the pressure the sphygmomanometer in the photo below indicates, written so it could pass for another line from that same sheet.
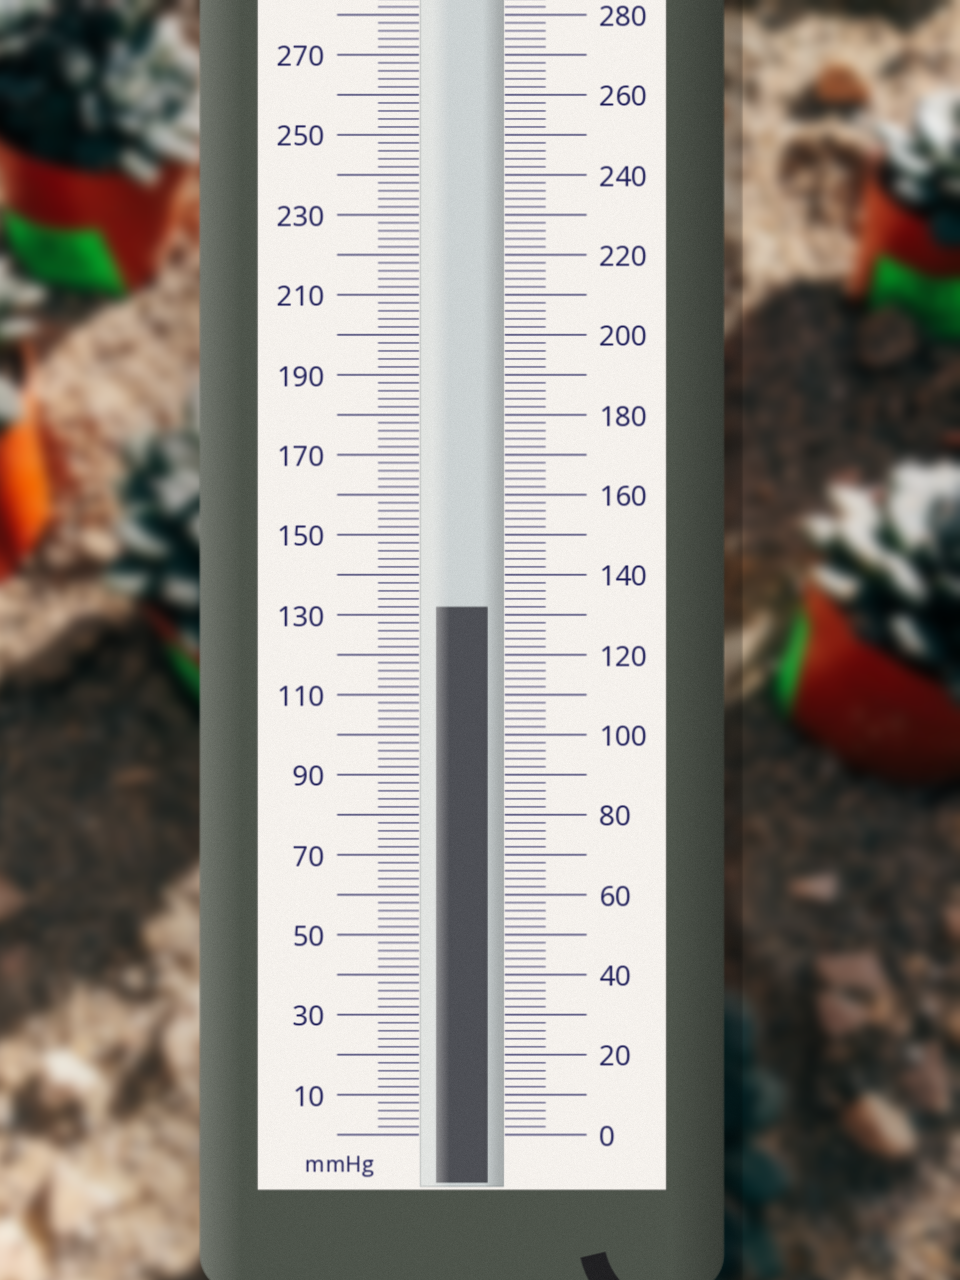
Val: 132,mmHg
